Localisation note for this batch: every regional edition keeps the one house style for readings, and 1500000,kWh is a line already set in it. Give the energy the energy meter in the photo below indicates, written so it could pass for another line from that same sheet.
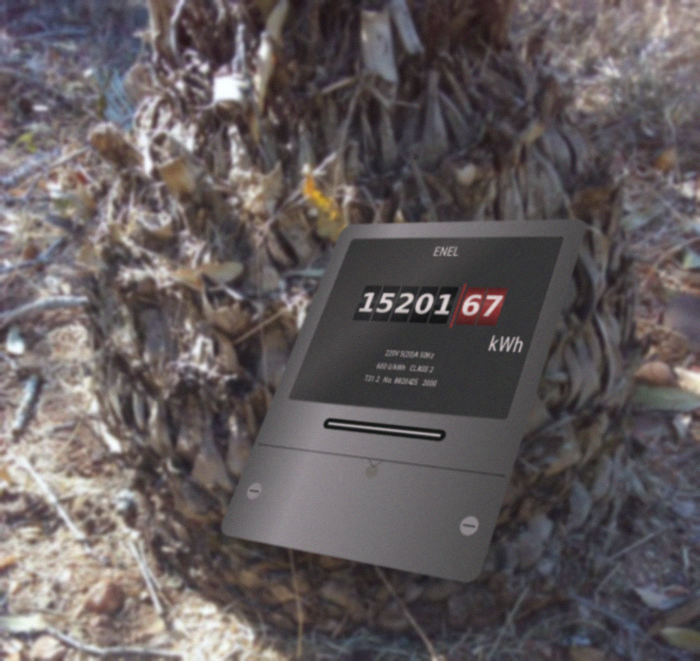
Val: 15201.67,kWh
